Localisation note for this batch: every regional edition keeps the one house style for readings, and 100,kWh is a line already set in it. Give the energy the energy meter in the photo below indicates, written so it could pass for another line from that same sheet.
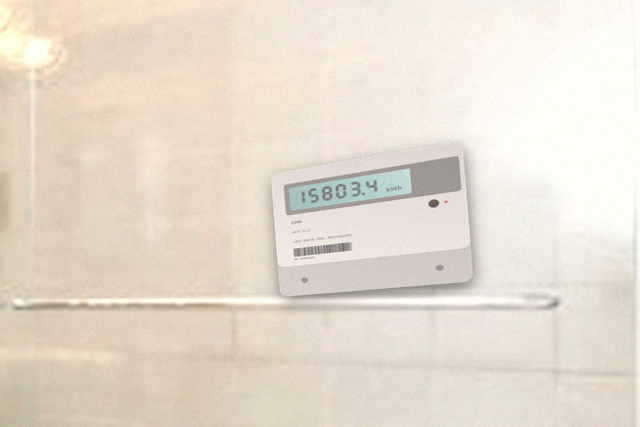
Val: 15803.4,kWh
